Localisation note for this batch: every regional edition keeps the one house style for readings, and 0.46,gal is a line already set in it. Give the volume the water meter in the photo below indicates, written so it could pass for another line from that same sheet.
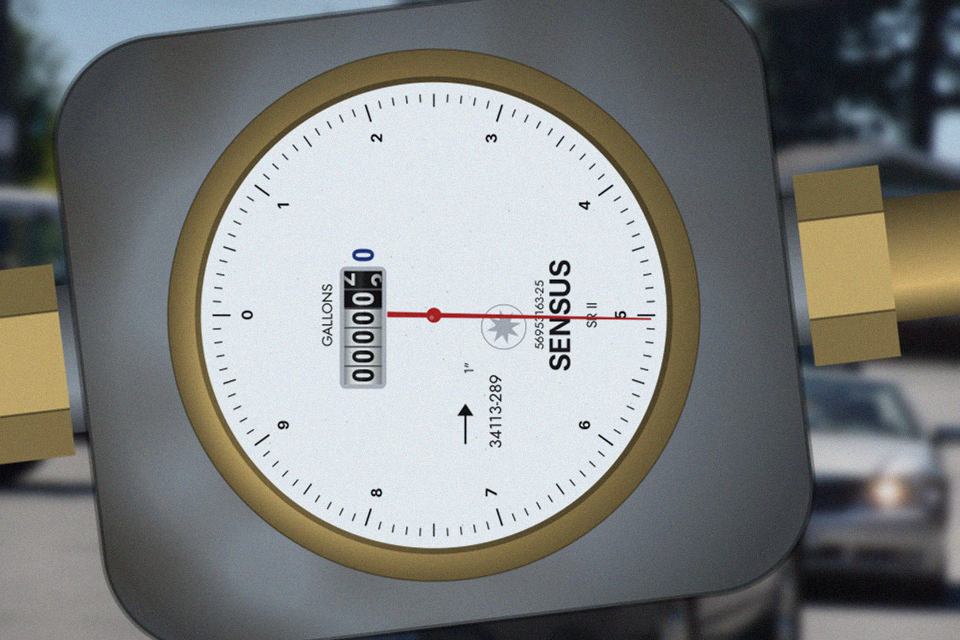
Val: 25.0,gal
